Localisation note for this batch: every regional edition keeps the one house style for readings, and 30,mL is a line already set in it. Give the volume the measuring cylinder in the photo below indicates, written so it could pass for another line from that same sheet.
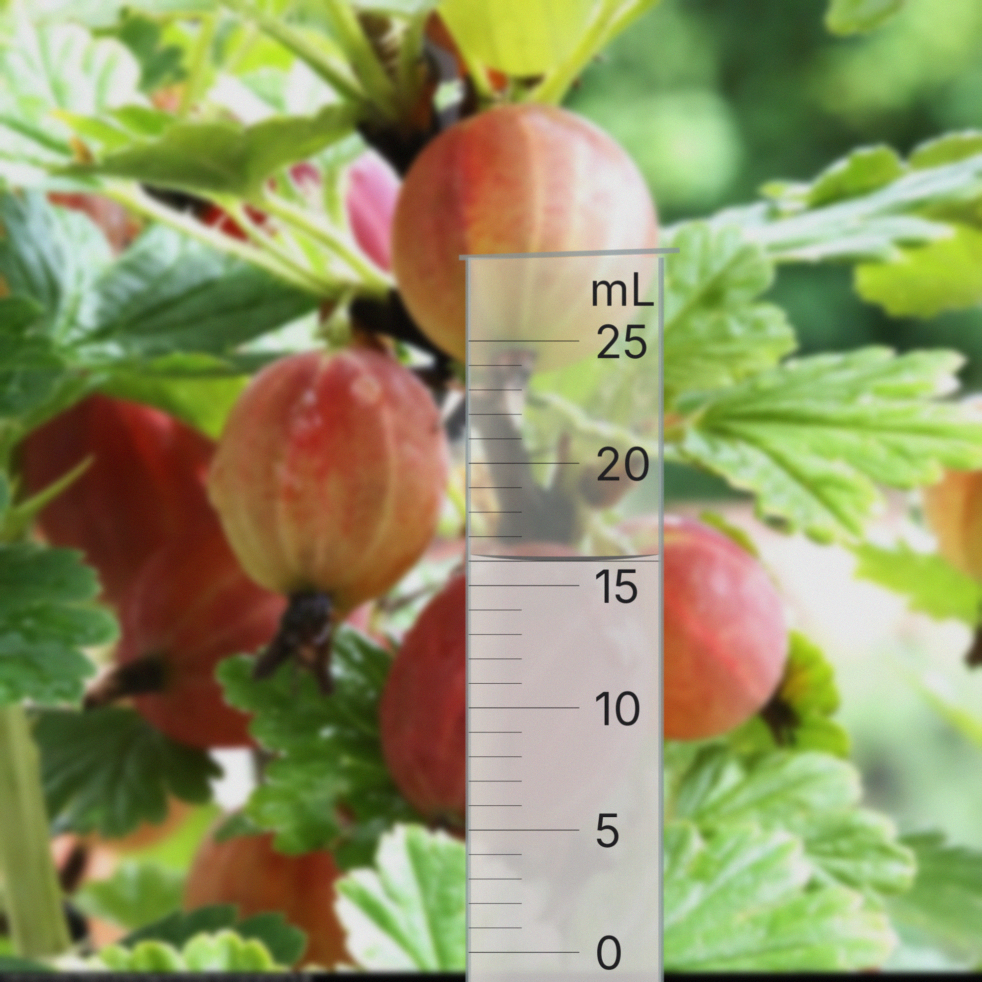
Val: 16,mL
